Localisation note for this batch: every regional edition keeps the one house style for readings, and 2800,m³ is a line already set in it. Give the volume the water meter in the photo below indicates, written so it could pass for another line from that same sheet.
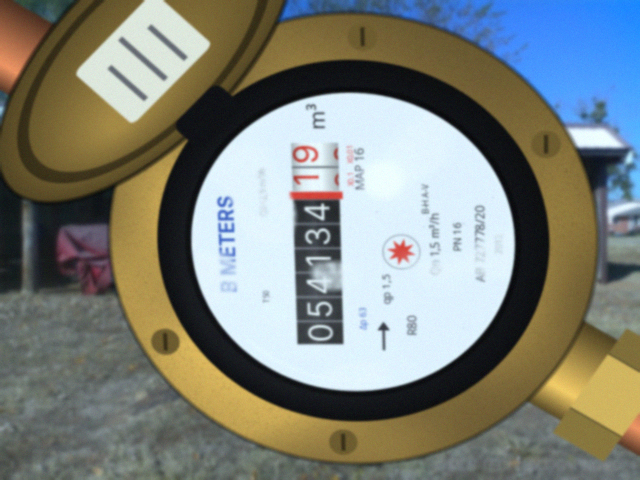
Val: 54134.19,m³
